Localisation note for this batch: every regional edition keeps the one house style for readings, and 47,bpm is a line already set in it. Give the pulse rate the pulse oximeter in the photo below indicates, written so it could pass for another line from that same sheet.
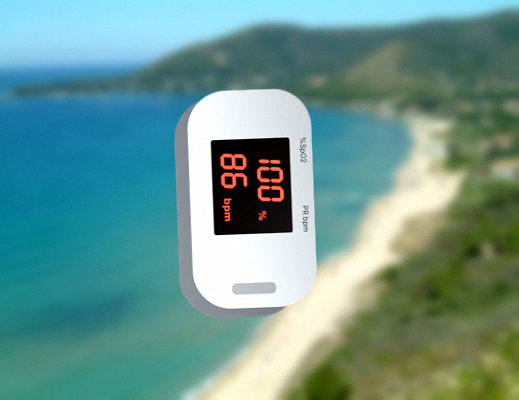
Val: 86,bpm
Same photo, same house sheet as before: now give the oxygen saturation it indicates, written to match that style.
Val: 100,%
